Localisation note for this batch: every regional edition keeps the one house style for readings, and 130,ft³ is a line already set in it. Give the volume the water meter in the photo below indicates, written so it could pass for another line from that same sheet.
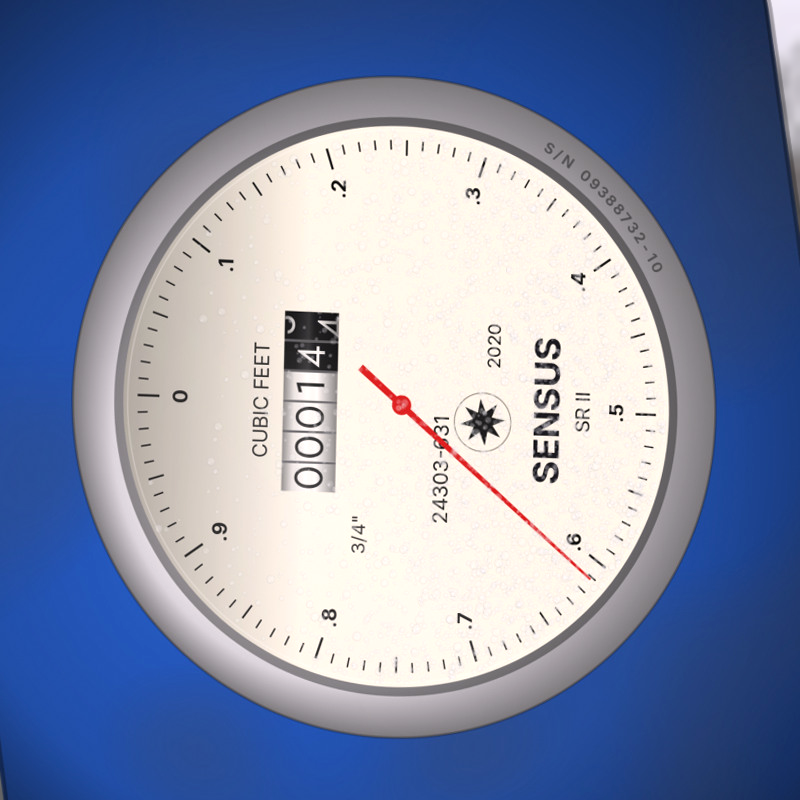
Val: 143.61,ft³
